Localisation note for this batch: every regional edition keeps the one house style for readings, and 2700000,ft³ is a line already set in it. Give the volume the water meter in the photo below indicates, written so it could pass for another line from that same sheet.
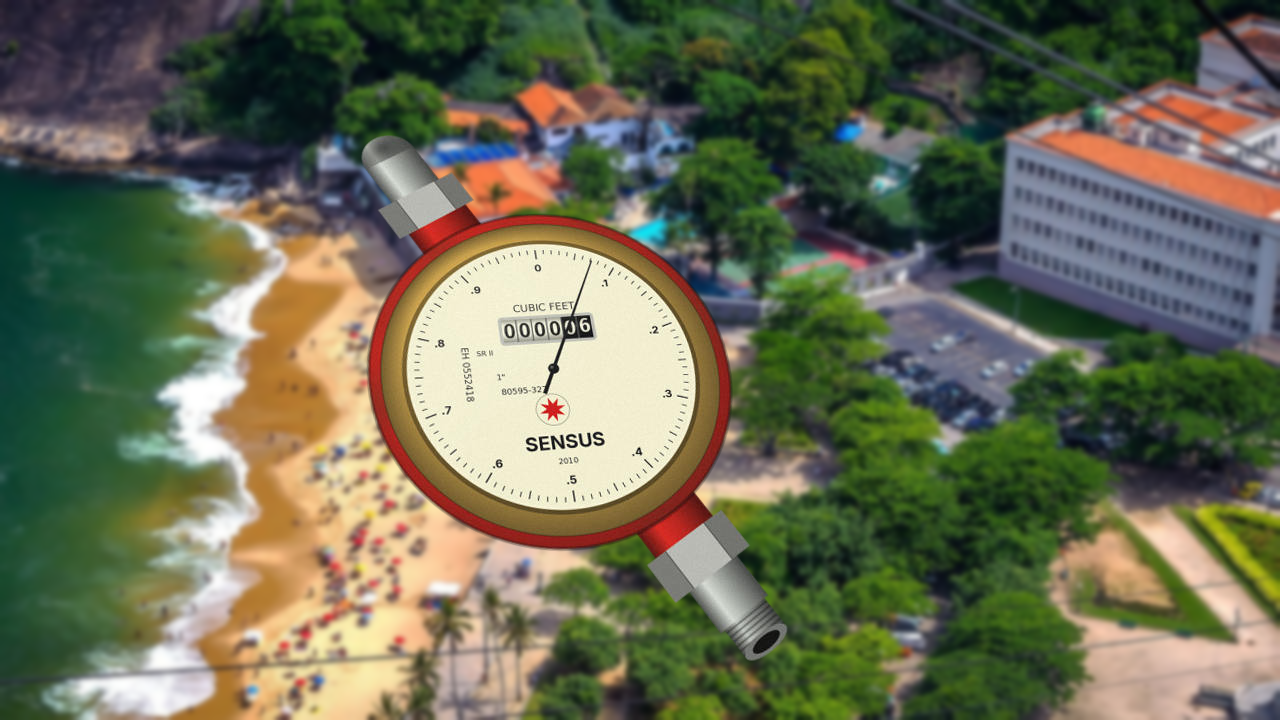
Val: 6.07,ft³
